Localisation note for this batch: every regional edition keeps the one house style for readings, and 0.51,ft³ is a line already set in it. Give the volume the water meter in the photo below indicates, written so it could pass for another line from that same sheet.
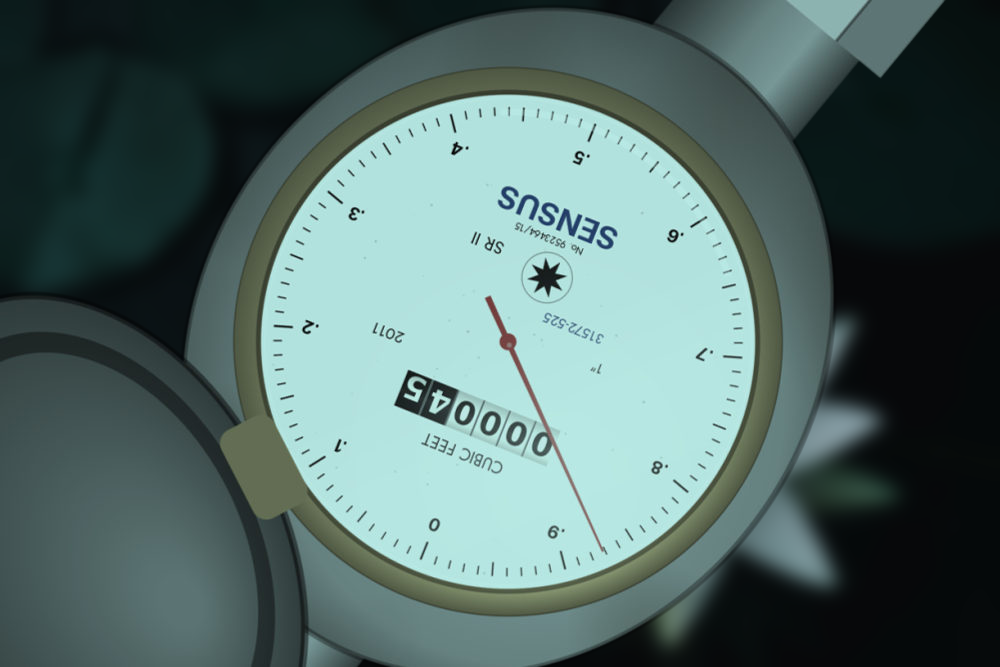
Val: 44.87,ft³
